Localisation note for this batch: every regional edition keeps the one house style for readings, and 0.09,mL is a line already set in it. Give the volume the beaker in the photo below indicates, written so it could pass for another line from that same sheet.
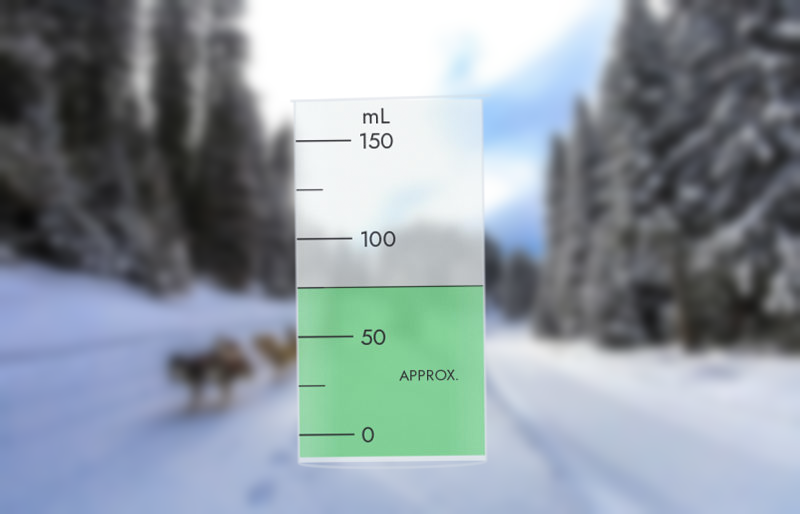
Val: 75,mL
